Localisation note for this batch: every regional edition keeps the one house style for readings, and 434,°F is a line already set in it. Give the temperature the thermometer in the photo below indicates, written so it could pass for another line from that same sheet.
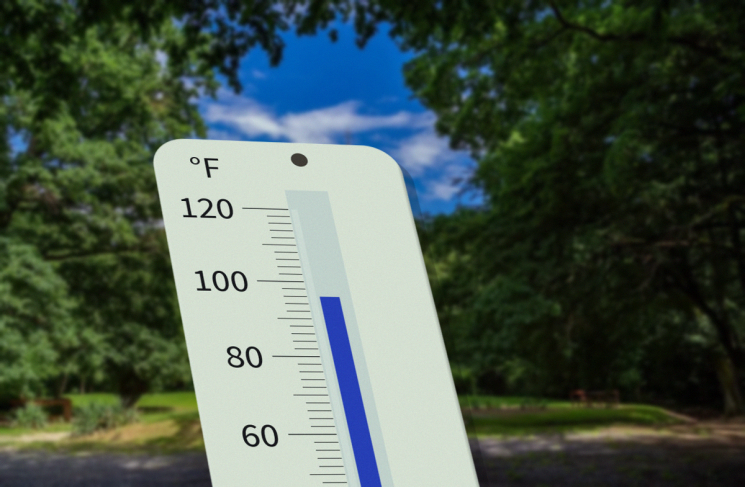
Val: 96,°F
